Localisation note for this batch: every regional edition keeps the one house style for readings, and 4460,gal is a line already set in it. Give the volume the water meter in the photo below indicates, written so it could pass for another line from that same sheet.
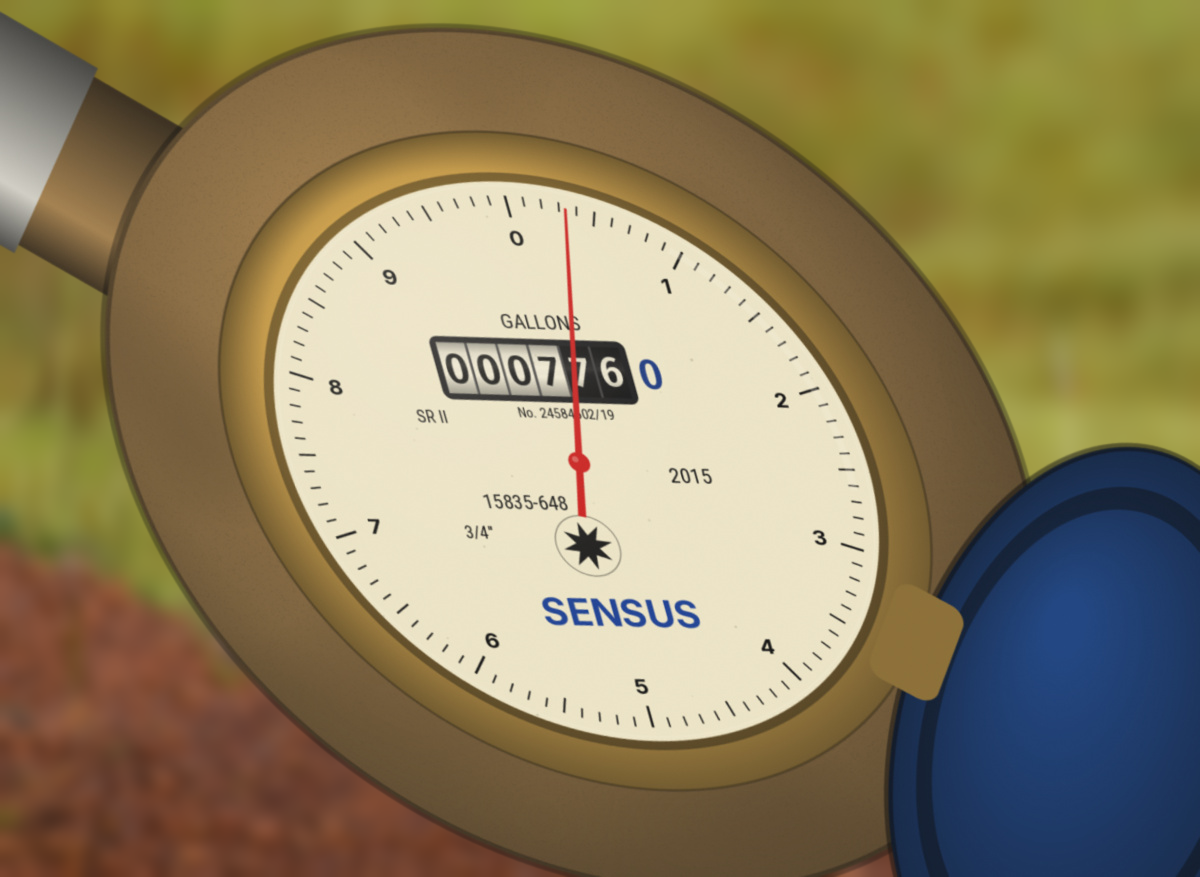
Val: 7760.3,gal
